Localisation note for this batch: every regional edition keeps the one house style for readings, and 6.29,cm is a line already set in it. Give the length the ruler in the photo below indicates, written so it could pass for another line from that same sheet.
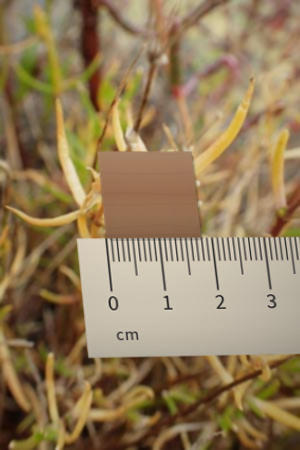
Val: 1.8,cm
